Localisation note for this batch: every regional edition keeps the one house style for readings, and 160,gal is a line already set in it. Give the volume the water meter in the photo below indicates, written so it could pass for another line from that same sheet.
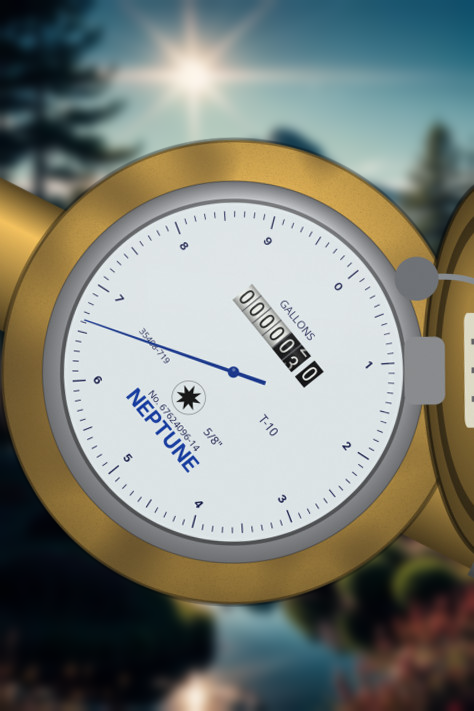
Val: 26.6,gal
